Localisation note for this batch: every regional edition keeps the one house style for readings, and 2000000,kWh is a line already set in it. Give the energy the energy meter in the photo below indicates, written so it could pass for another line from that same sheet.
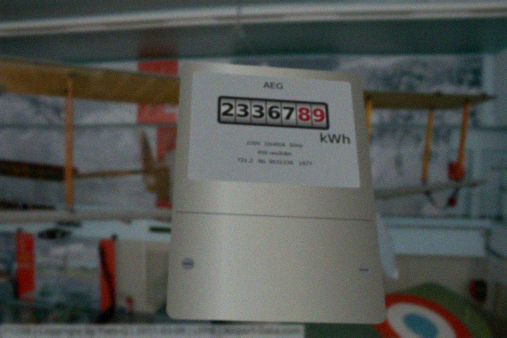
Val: 23367.89,kWh
